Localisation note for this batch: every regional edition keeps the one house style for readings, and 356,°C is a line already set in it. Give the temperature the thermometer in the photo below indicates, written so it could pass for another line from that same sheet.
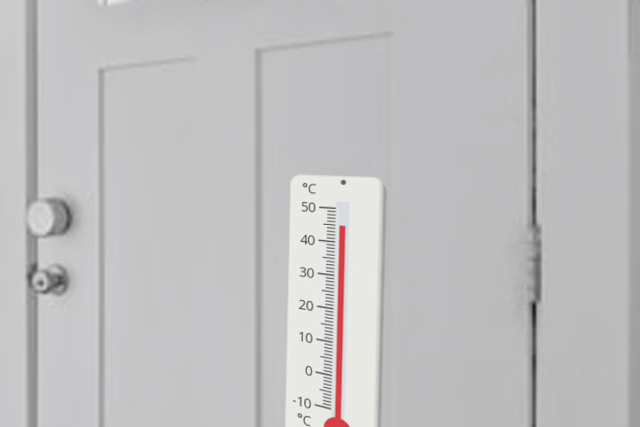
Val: 45,°C
